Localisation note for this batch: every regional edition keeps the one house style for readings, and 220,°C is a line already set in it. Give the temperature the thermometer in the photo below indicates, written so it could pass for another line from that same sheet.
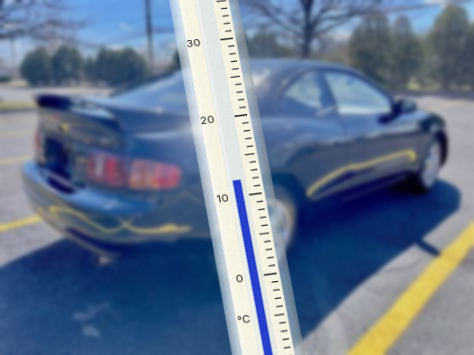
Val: 12,°C
